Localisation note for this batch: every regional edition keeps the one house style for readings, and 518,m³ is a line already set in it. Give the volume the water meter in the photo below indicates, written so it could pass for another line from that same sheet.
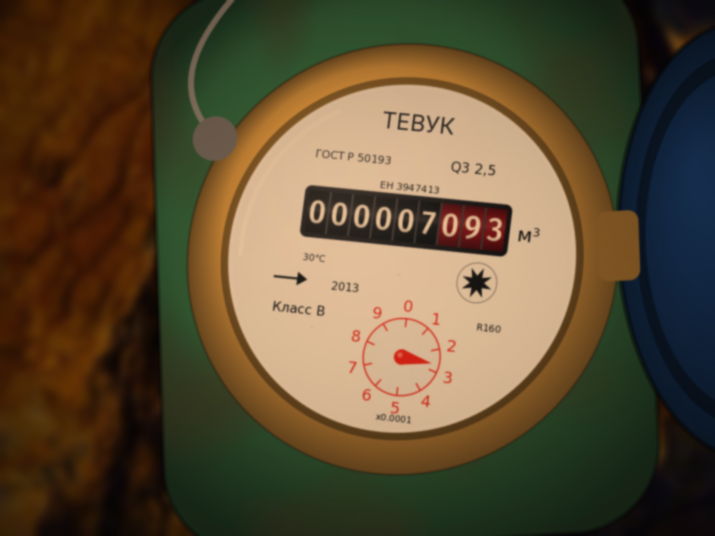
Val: 7.0932,m³
